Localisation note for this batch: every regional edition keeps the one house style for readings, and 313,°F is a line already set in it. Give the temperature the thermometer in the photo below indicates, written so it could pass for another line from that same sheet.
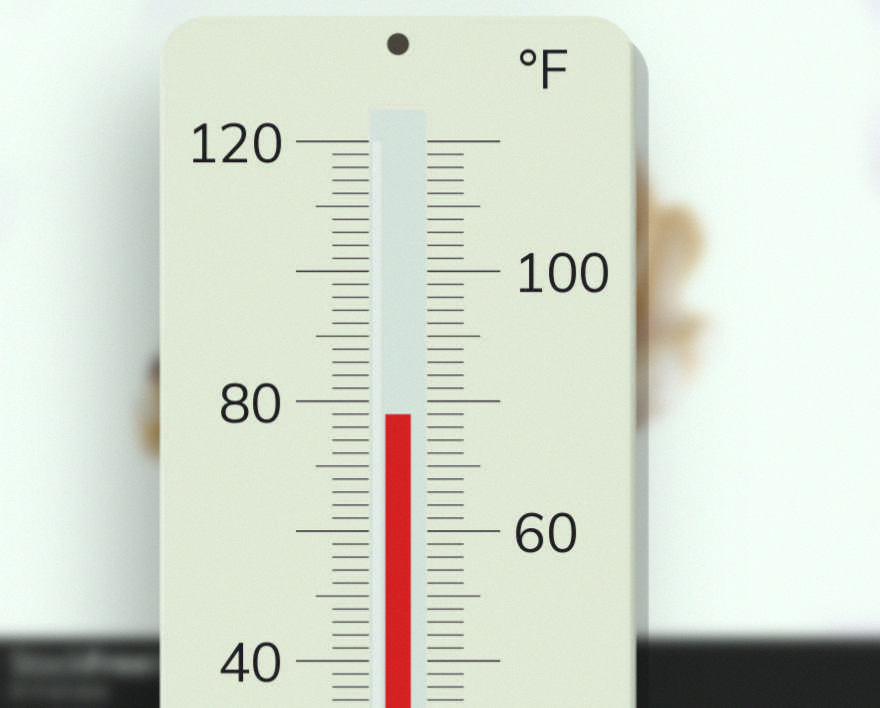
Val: 78,°F
